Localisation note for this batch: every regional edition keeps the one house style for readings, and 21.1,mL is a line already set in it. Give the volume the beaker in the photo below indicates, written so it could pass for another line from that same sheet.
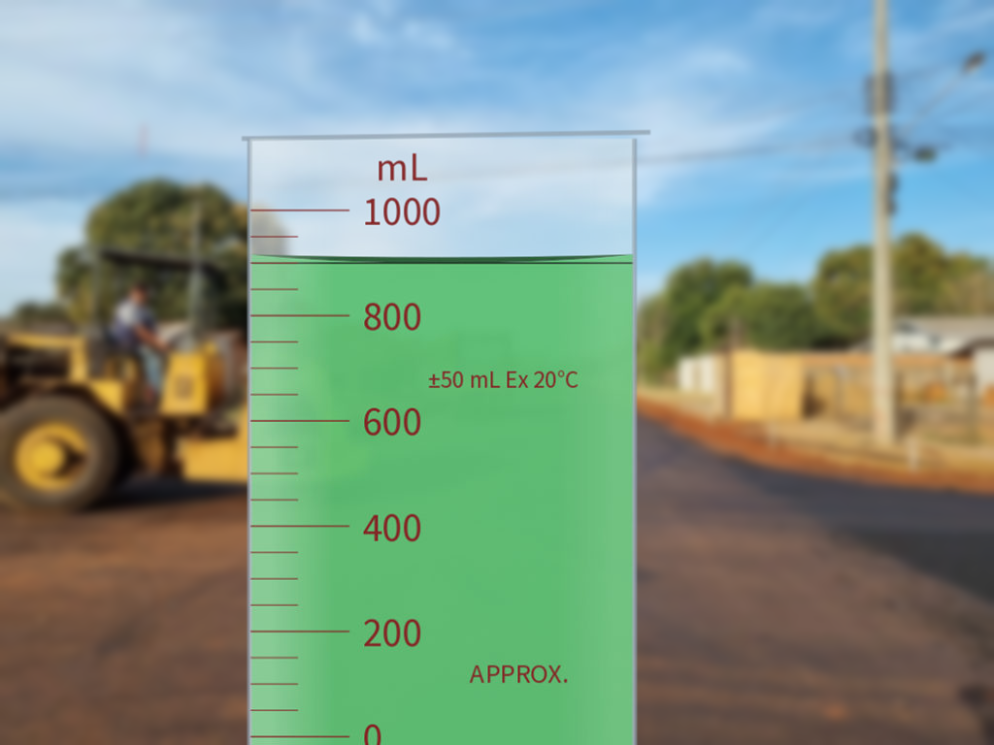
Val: 900,mL
